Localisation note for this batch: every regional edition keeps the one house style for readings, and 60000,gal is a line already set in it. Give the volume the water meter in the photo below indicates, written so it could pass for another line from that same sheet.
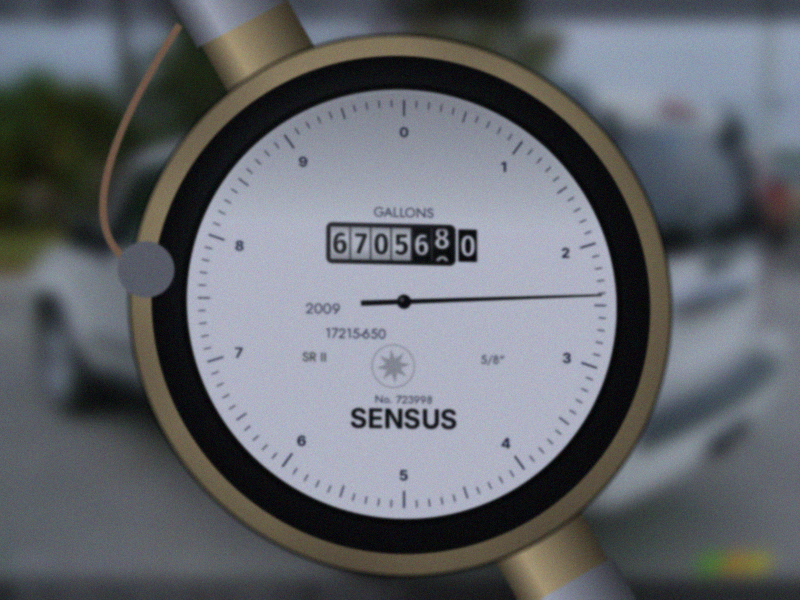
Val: 6705682.4,gal
